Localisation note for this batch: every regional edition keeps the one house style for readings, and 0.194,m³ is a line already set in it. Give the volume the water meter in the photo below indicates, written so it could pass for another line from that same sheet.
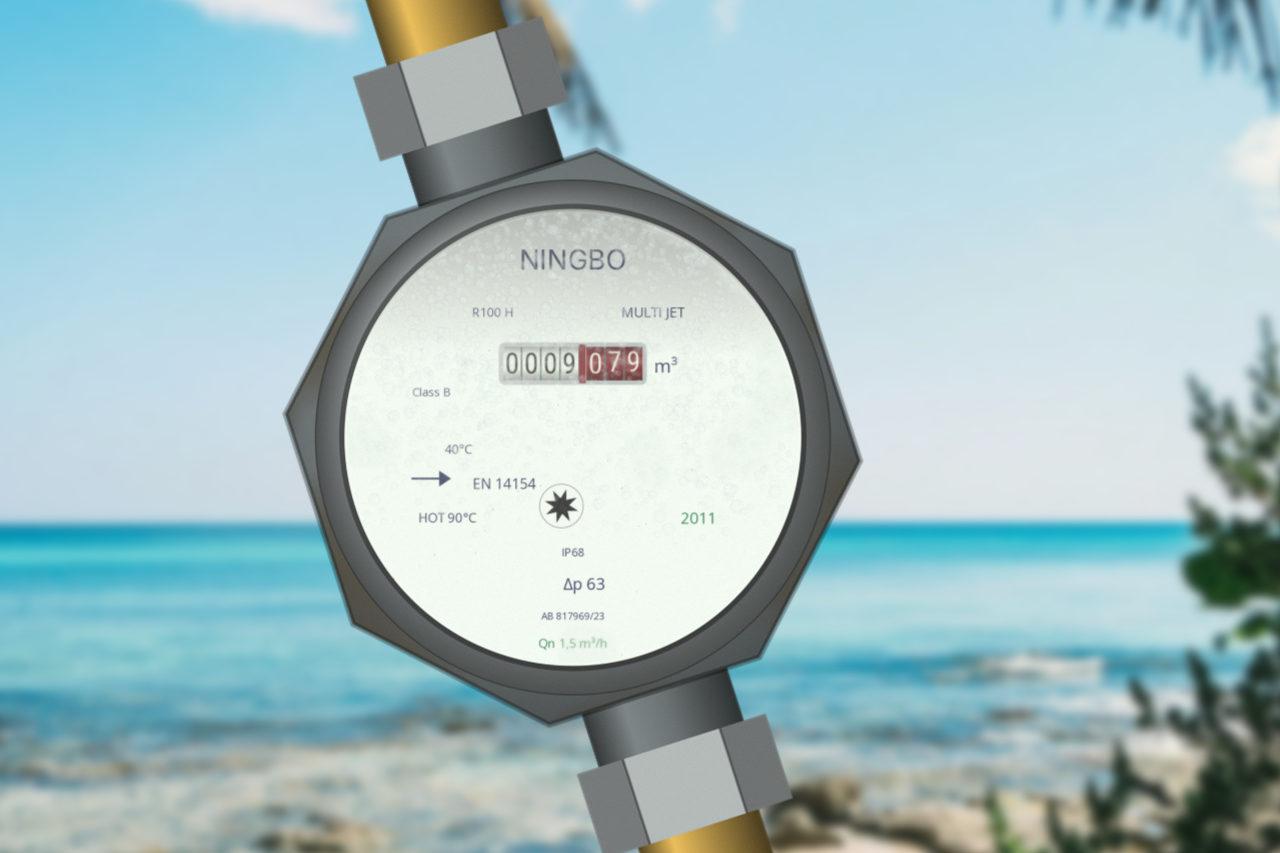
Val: 9.079,m³
